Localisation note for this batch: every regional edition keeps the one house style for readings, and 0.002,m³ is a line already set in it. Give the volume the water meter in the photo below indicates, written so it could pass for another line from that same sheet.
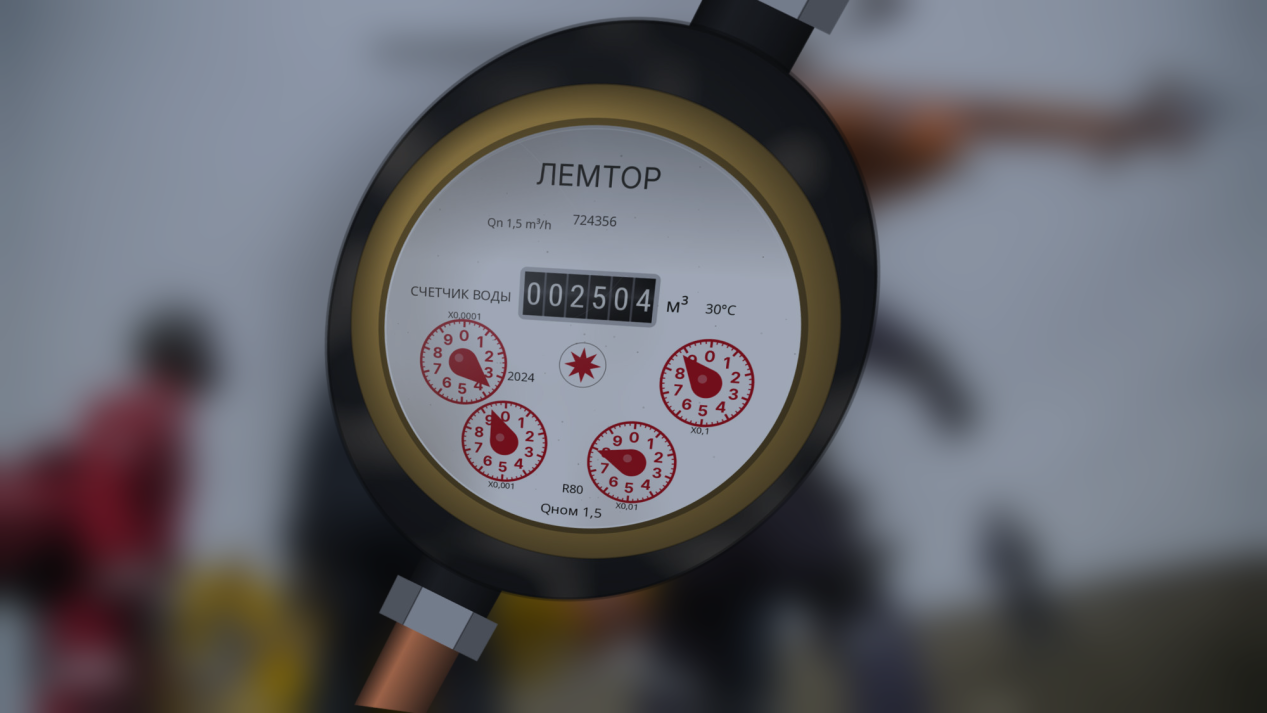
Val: 2504.8793,m³
